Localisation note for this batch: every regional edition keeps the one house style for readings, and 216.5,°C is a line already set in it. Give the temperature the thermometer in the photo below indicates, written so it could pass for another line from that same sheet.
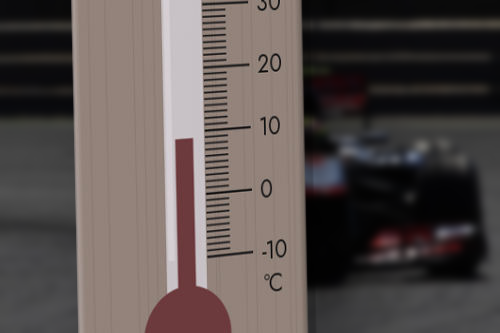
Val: 9,°C
